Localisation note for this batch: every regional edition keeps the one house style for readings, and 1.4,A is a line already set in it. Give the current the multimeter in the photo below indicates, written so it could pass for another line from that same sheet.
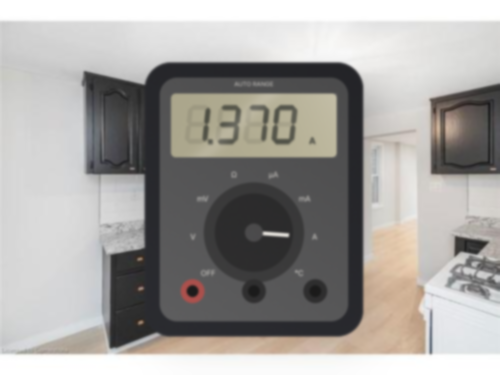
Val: 1.370,A
